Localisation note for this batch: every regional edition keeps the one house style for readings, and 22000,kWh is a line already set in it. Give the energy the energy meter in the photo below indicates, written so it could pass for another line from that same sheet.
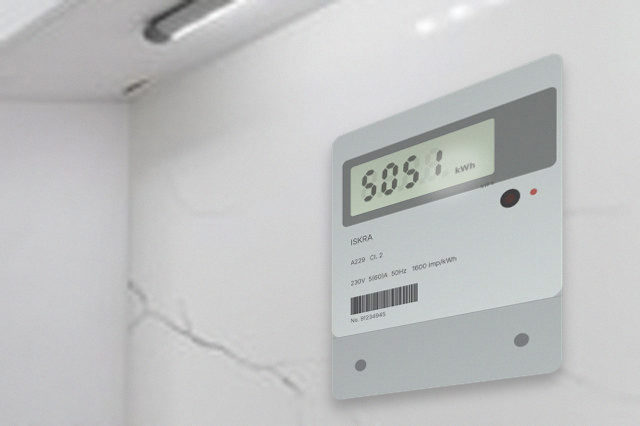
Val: 5051,kWh
